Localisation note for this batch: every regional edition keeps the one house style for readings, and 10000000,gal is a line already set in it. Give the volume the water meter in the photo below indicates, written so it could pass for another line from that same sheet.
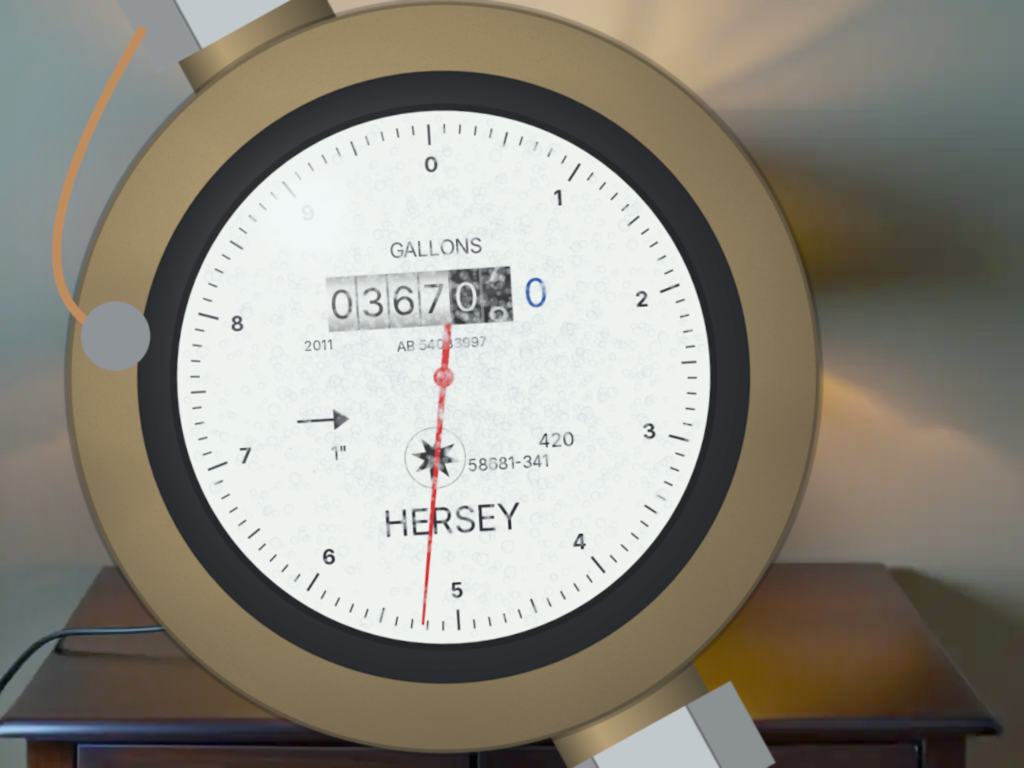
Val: 367075.2,gal
